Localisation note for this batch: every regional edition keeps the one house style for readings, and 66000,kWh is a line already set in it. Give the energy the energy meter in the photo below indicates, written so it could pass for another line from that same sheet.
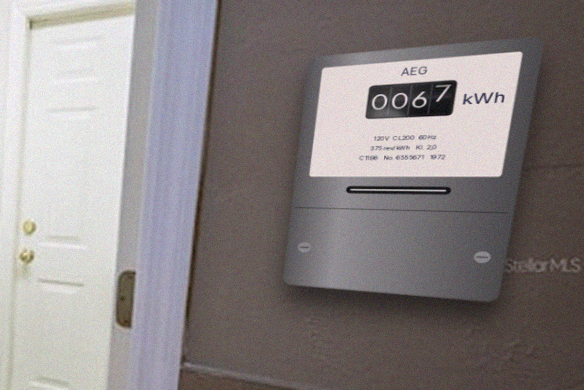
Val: 67,kWh
